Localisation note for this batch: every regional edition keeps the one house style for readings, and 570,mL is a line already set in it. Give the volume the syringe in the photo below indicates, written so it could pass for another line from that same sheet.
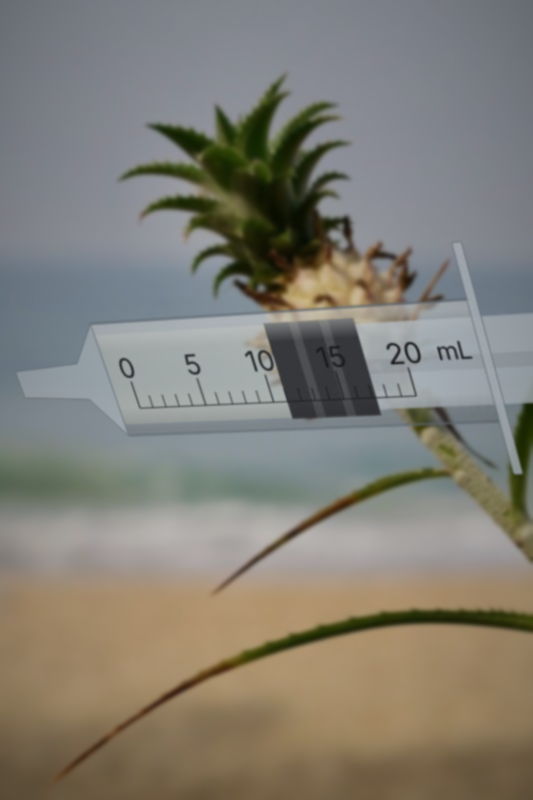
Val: 11,mL
